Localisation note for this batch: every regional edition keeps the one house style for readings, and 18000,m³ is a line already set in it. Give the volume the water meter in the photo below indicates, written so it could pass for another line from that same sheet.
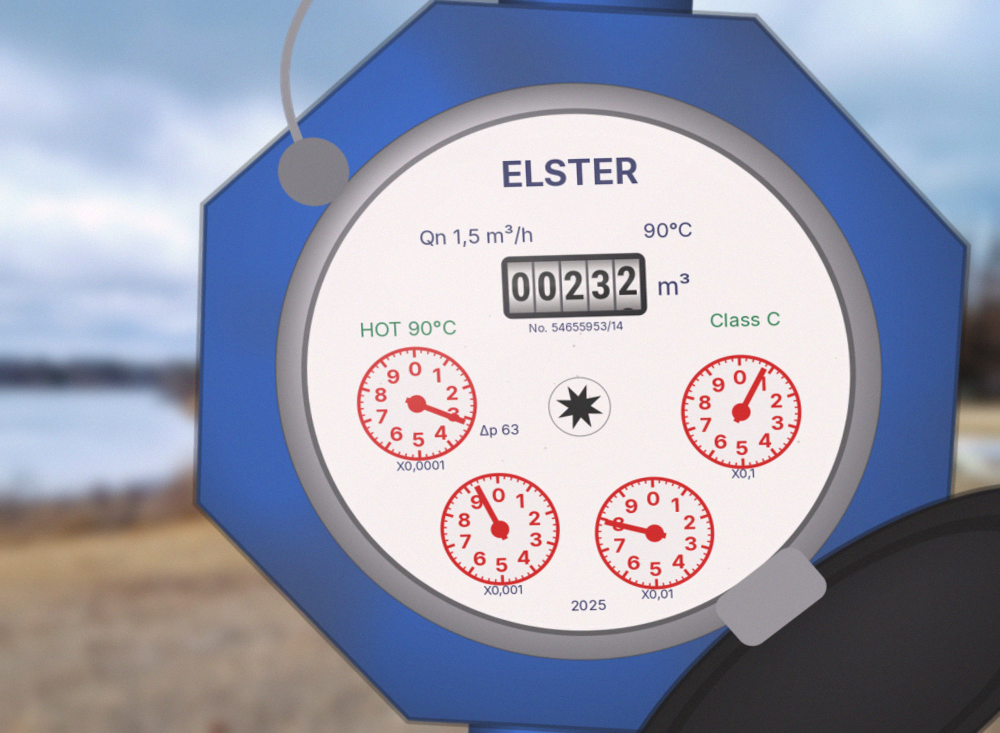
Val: 232.0793,m³
